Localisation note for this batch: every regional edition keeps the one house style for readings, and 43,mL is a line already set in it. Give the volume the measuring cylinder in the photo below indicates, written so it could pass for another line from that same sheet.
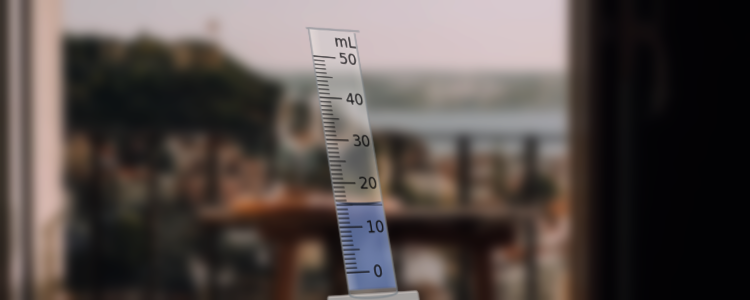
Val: 15,mL
